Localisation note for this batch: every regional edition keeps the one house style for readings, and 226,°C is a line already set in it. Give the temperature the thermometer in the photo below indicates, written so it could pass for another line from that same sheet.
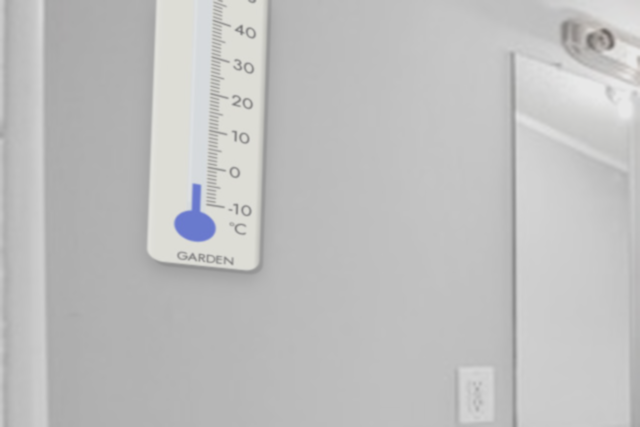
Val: -5,°C
